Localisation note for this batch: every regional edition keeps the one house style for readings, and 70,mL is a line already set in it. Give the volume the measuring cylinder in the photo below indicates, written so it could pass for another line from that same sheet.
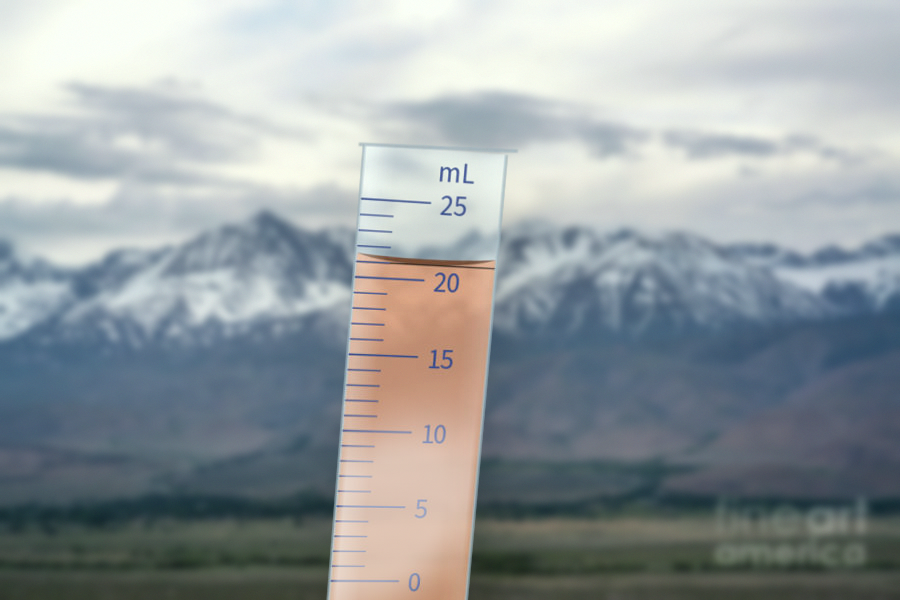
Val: 21,mL
